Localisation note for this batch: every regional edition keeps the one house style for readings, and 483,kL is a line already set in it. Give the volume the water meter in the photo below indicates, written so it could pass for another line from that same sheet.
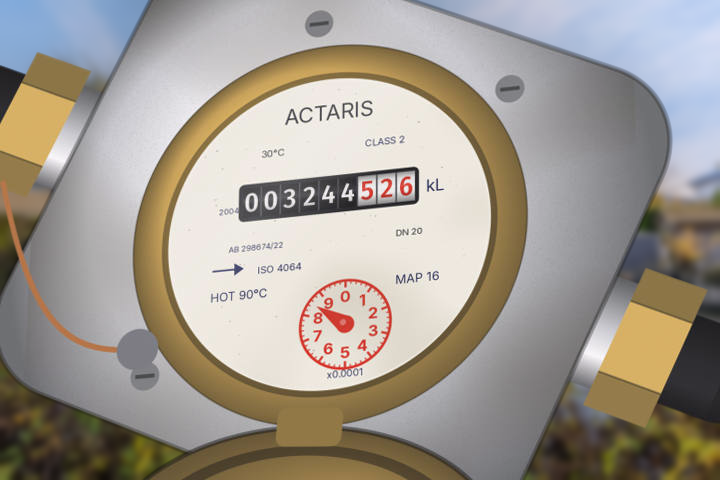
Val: 3244.5268,kL
